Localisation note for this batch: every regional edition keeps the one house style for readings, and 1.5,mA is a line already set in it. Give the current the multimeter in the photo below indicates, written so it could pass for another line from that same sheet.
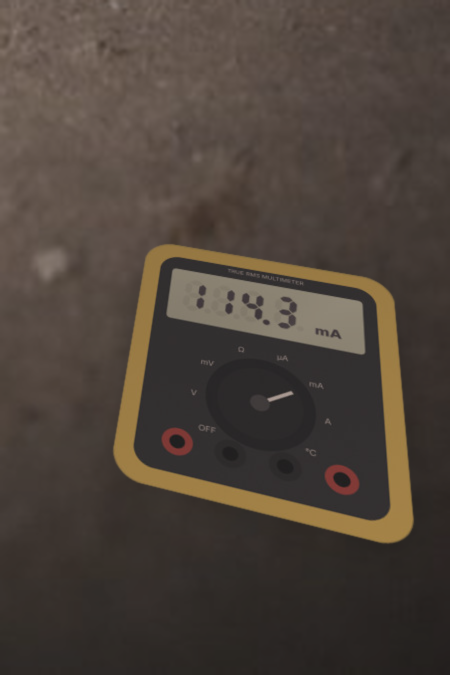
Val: 114.3,mA
